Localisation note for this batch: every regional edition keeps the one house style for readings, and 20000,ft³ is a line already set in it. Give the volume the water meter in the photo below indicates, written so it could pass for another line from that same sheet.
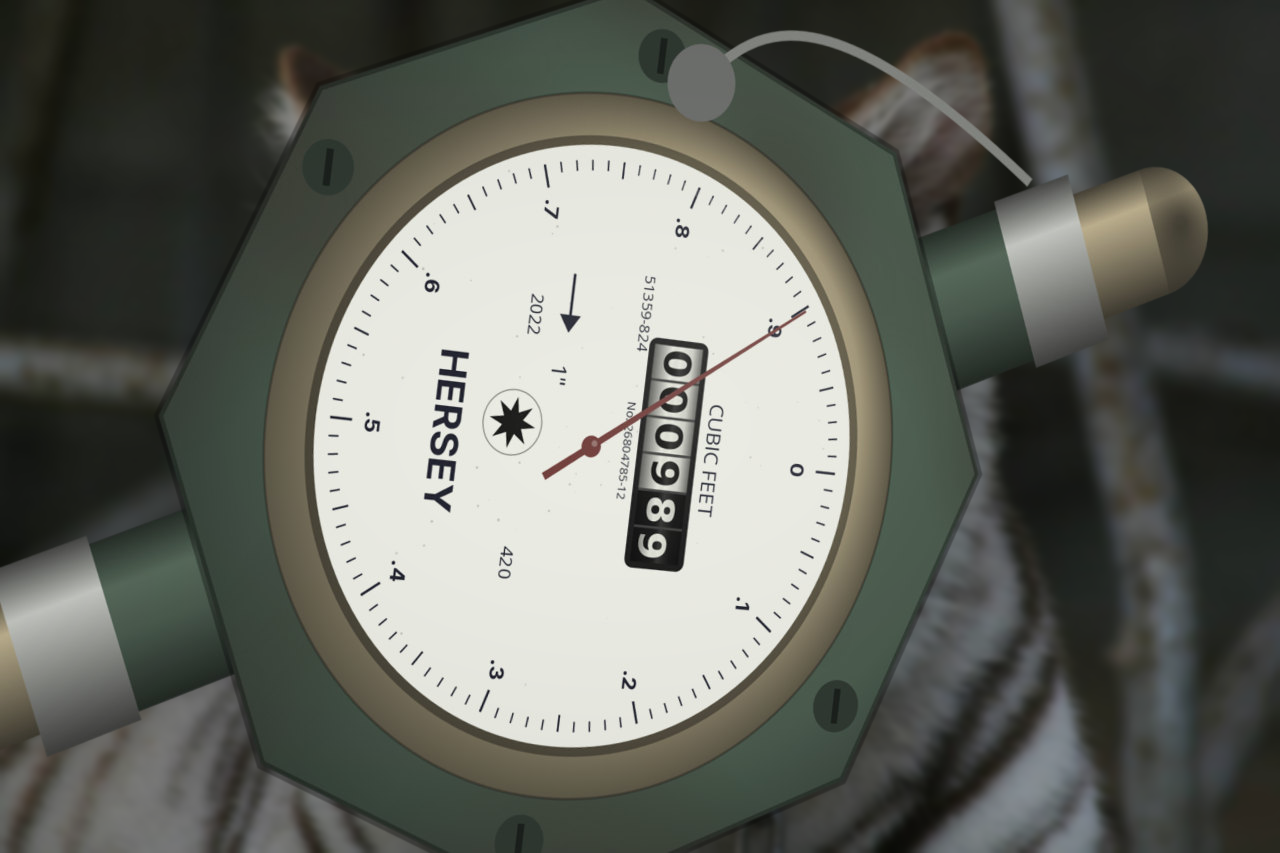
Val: 988.90,ft³
